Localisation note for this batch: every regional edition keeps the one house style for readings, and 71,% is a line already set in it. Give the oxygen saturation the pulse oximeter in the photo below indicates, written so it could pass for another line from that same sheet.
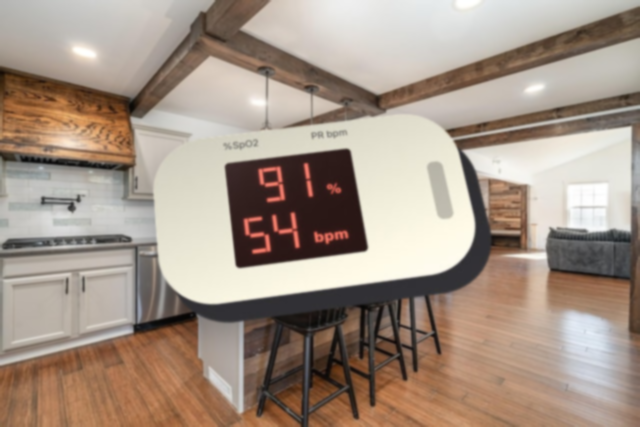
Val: 91,%
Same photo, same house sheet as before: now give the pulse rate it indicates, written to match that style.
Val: 54,bpm
